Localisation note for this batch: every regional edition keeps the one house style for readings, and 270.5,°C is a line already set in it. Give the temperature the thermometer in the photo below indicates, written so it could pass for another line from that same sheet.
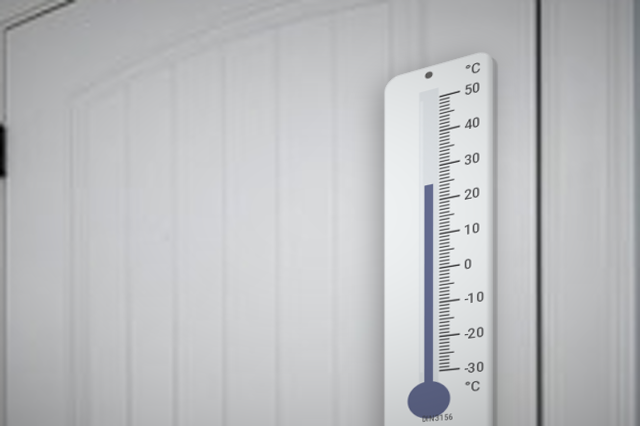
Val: 25,°C
